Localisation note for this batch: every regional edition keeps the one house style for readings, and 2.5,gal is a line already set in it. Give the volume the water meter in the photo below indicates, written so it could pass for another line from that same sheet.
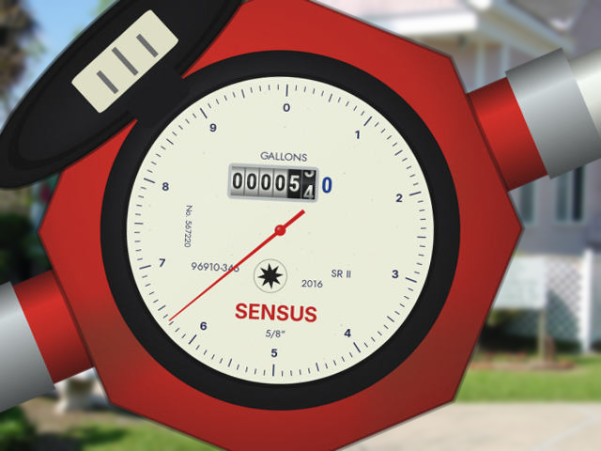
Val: 536.3,gal
